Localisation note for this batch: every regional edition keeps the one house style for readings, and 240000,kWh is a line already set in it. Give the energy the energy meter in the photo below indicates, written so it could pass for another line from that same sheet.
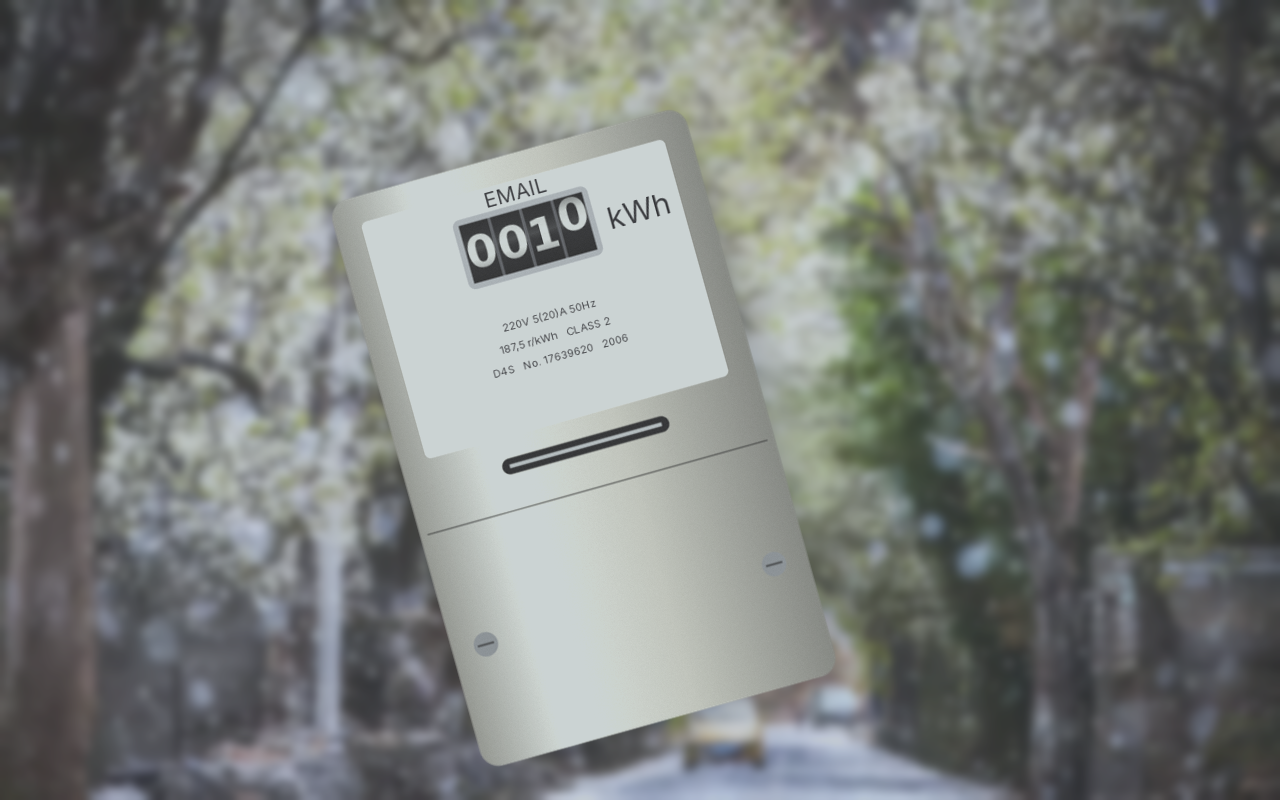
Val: 10,kWh
